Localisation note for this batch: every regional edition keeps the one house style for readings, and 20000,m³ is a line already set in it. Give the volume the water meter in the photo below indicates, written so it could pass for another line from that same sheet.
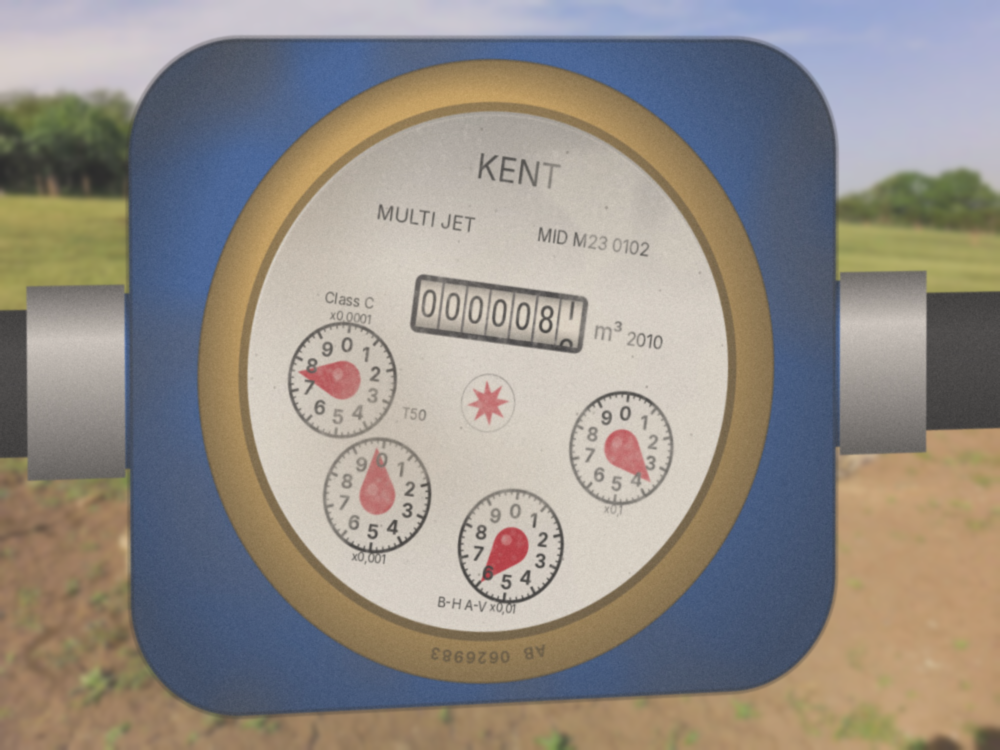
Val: 81.3597,m³
